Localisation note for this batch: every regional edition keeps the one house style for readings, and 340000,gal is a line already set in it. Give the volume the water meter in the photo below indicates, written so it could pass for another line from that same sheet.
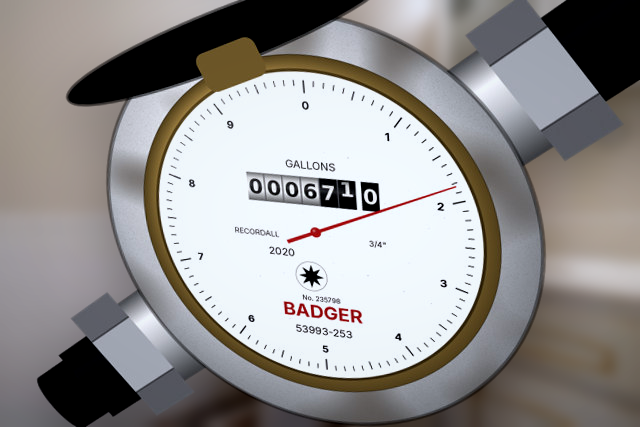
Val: 6711.8,gal
